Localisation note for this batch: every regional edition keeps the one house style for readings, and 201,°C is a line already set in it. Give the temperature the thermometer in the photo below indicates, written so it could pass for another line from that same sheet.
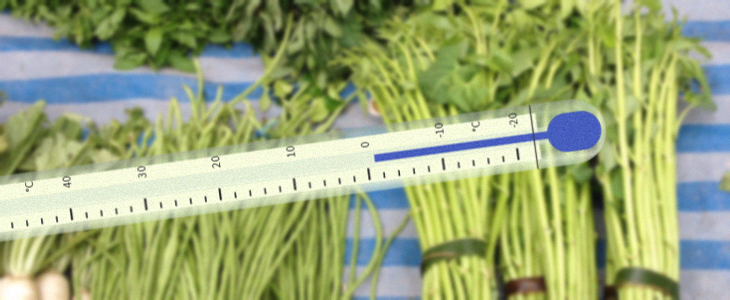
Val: -1,°C
